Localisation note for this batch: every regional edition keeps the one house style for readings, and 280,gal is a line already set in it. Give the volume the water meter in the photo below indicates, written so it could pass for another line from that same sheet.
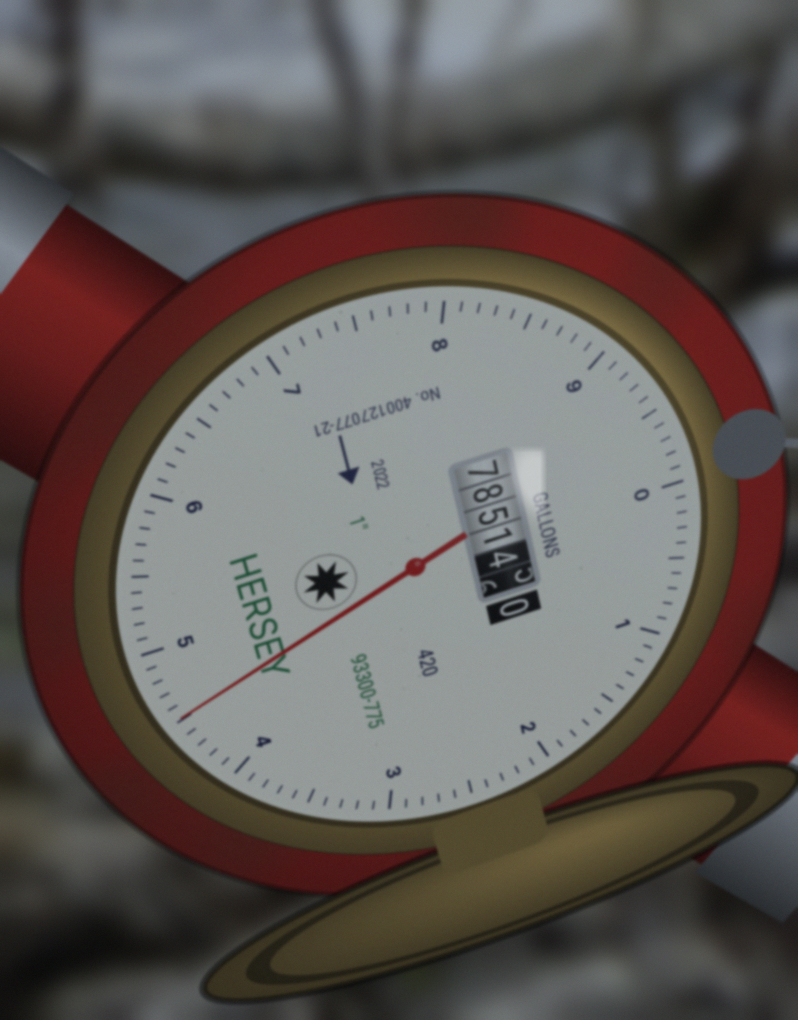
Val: 7851454.5,gal
